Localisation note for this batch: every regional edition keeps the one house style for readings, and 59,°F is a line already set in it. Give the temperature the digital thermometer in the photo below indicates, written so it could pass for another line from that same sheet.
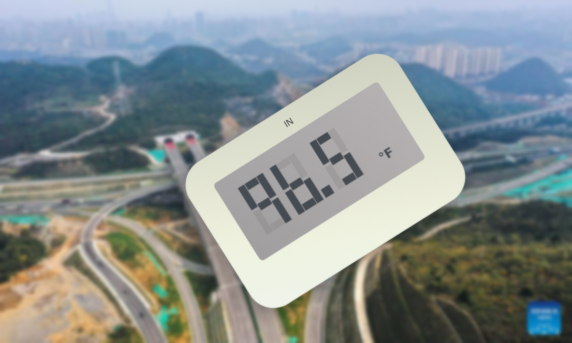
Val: 96.5,°F
